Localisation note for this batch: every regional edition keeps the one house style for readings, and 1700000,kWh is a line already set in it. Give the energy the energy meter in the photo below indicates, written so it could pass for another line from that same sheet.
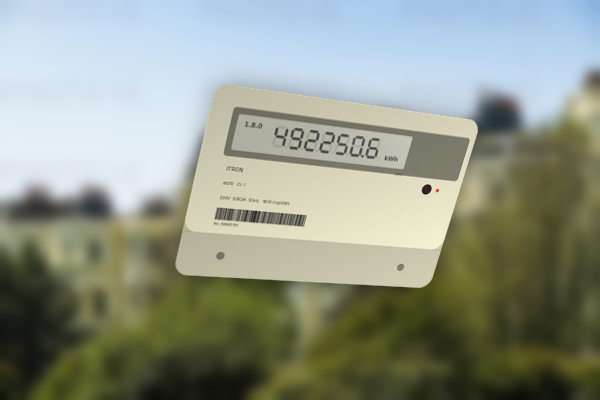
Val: 492250.6,kWh
